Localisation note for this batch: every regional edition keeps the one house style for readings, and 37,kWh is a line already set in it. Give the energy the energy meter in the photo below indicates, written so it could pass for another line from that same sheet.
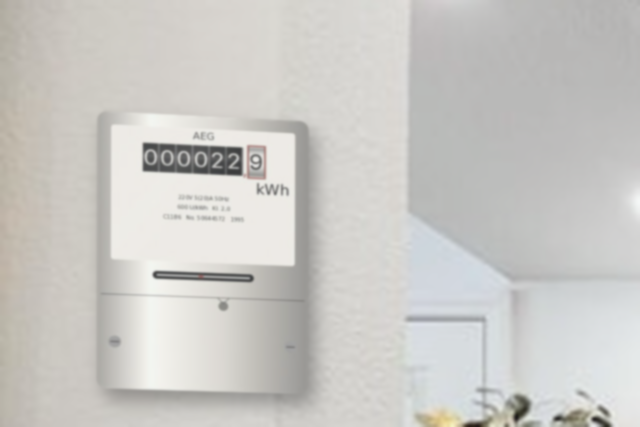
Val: 22.9,kWh
